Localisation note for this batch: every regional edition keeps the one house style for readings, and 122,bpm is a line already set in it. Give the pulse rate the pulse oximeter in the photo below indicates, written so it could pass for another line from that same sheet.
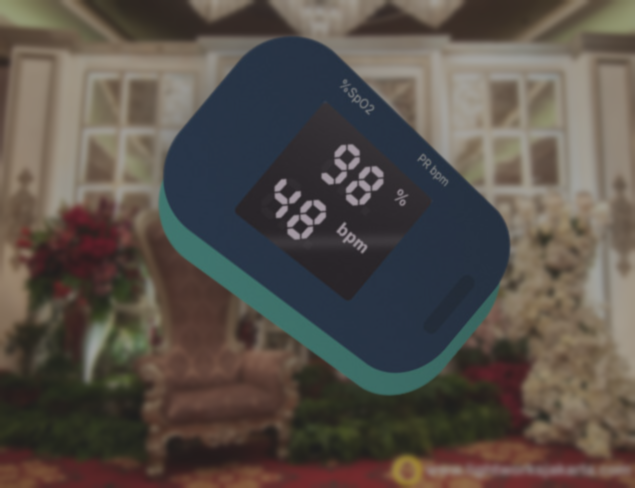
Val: 48,bpm
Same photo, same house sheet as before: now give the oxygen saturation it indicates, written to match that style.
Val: 98,%
